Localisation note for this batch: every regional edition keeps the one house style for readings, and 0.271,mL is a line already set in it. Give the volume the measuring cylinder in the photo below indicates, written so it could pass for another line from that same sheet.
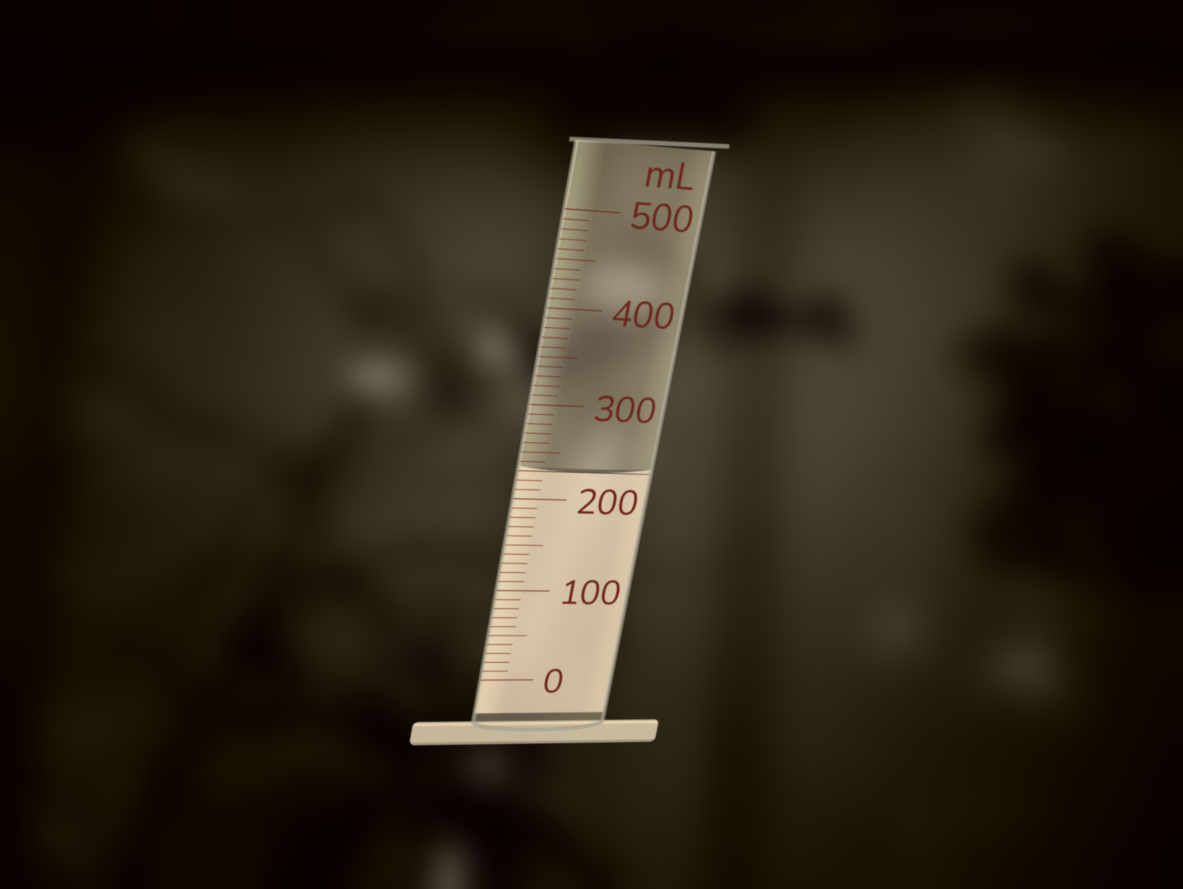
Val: 230,mL
